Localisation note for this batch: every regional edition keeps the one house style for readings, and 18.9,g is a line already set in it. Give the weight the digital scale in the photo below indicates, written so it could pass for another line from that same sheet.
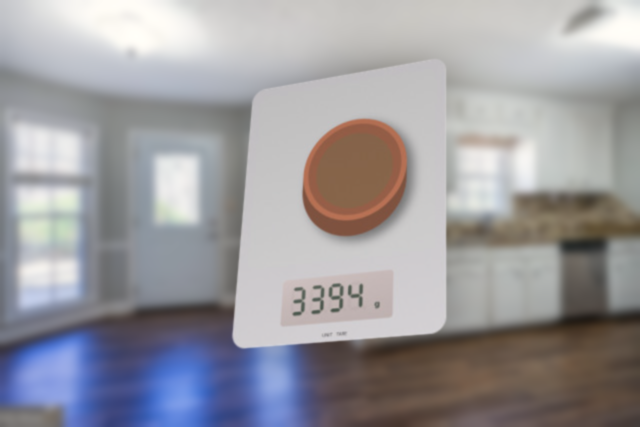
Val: 3394,g
